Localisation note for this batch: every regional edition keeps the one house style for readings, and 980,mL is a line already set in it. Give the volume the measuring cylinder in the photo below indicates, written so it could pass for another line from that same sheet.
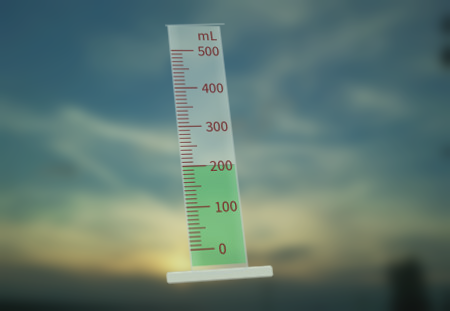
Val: 200,mL
